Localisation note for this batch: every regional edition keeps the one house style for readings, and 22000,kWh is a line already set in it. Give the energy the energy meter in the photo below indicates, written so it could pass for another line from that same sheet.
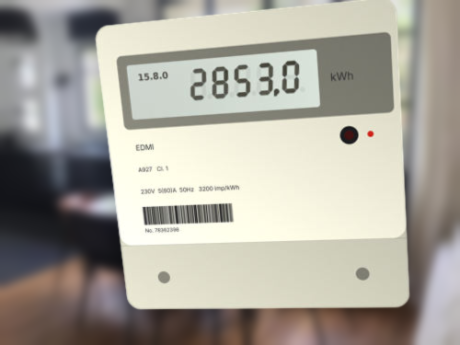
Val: 2853.0,kWh
